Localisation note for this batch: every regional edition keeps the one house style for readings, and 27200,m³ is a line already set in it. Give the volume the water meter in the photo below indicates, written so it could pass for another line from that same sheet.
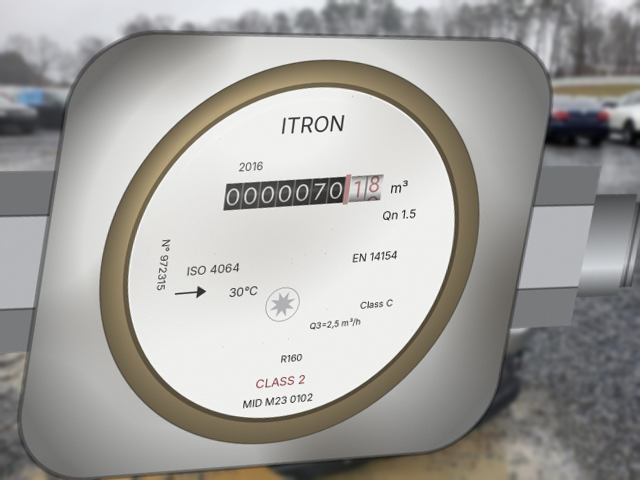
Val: 70.18,m³
